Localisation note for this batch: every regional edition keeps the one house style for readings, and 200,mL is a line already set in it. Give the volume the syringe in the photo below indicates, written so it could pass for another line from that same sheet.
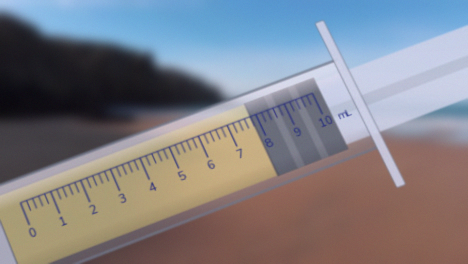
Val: 7.8,mL
